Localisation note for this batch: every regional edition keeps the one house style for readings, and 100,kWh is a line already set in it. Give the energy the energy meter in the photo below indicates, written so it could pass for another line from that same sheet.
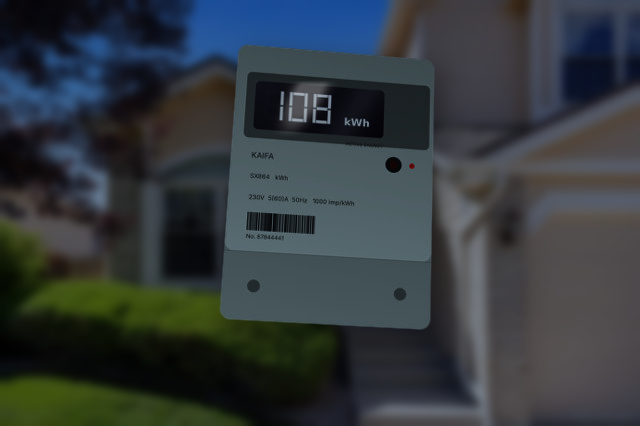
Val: 108,kWh
